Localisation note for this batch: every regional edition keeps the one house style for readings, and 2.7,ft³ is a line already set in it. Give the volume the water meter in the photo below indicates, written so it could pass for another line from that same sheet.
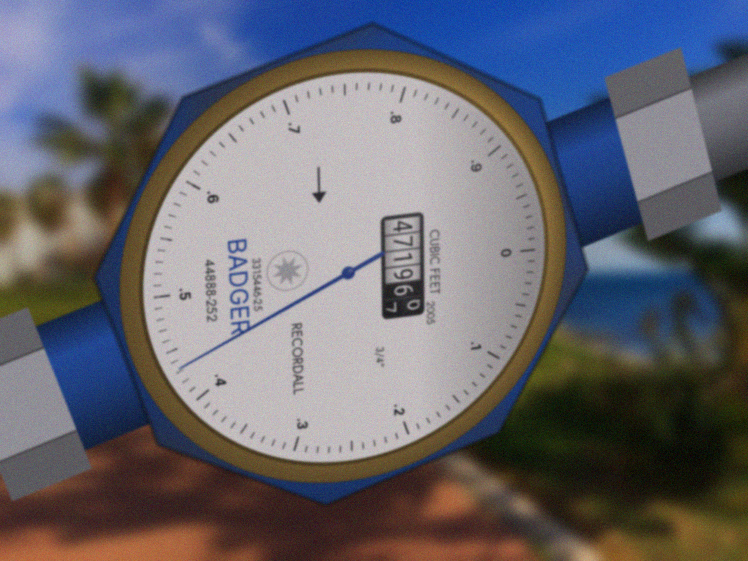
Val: 471966.43,ft³
